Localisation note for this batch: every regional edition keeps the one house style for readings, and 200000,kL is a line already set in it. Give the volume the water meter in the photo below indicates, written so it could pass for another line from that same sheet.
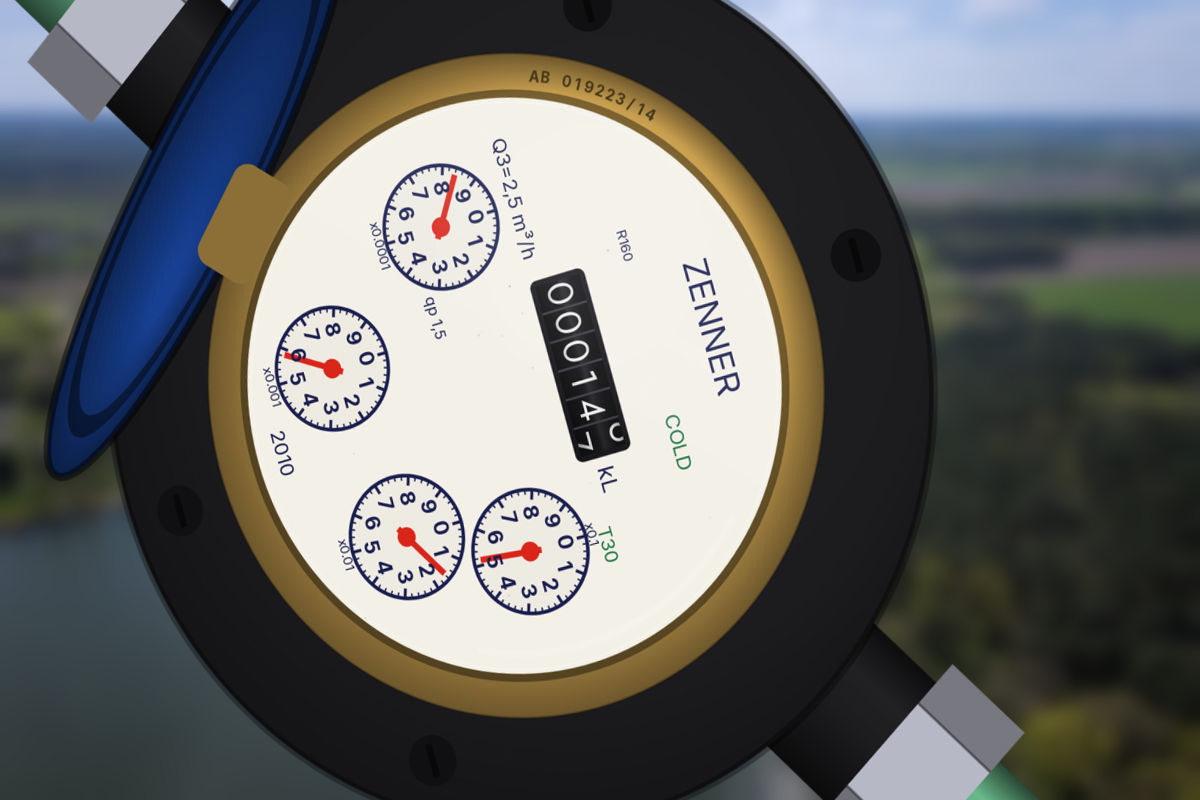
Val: 146.5158,kL
